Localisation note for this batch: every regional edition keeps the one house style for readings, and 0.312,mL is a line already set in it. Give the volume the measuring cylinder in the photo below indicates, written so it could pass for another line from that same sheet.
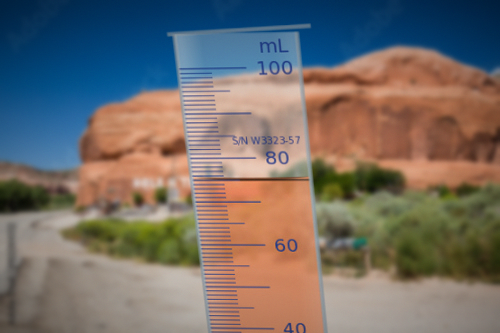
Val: 75,mL
